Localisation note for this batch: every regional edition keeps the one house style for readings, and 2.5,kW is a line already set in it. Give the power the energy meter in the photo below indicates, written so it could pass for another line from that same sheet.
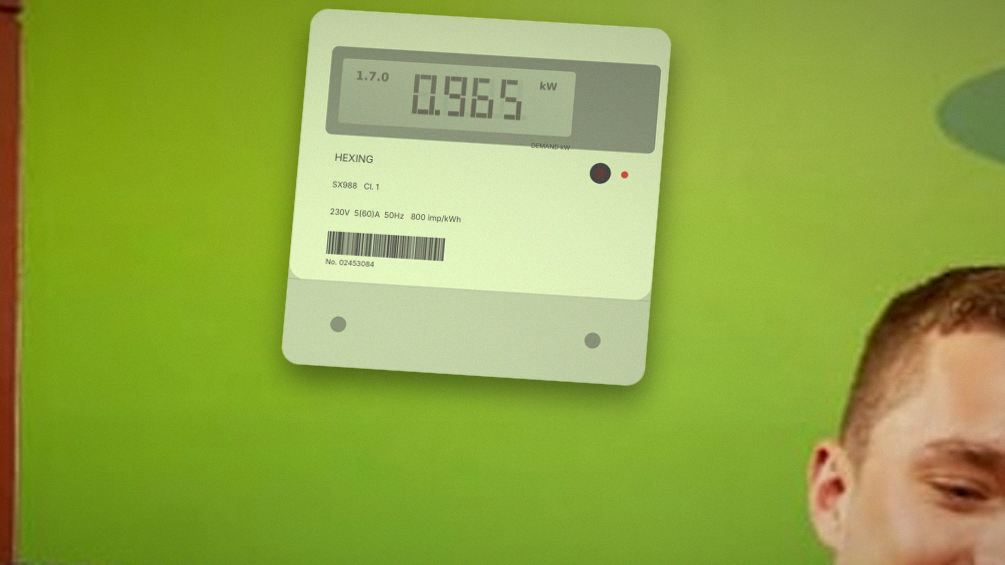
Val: 0.965,kW
